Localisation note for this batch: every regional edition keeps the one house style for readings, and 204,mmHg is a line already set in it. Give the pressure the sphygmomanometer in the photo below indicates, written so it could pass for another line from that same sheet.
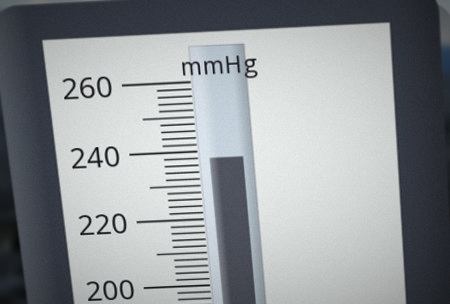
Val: 238,mmHg
